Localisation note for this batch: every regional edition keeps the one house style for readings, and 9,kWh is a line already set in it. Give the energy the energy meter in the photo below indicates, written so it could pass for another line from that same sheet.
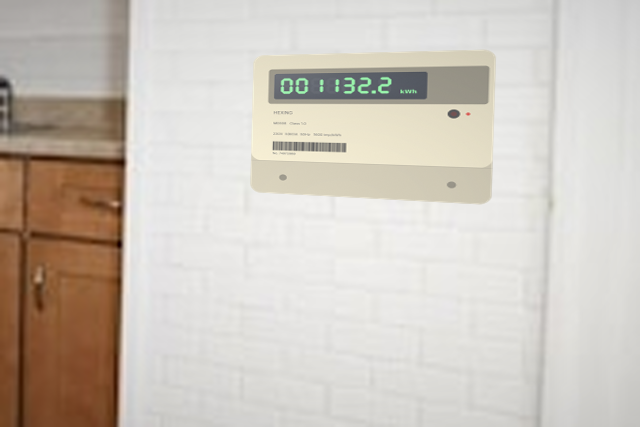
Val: 1132.2,kWh
